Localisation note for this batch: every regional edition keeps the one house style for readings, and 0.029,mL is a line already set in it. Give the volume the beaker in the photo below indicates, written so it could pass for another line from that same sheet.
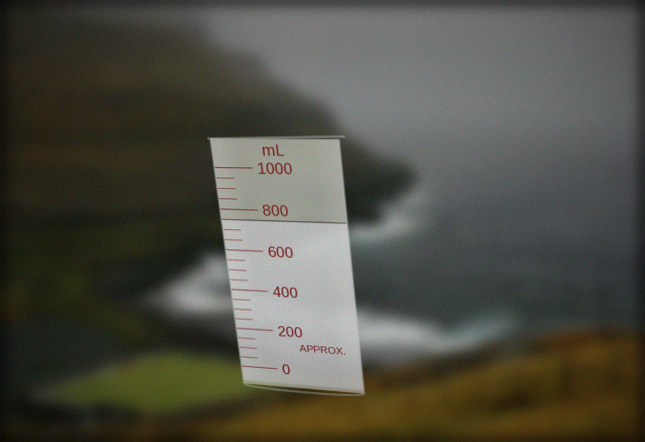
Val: 750,mL
